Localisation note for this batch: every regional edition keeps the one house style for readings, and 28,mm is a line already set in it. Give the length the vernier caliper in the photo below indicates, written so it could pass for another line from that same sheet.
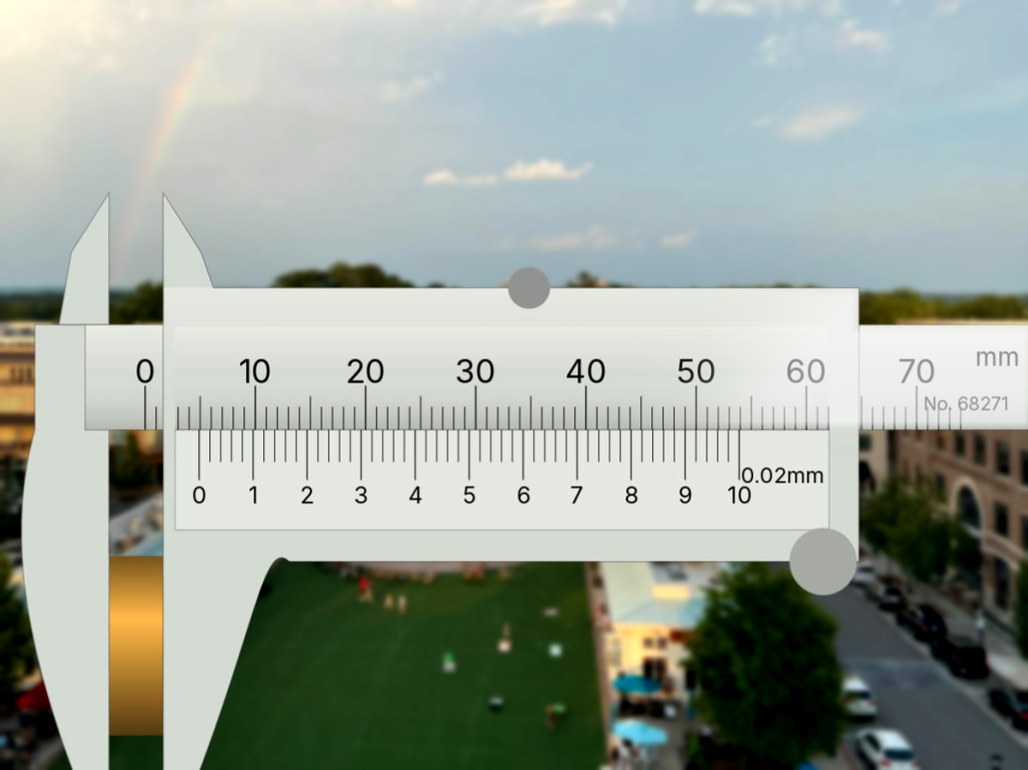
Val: 4.9,mm
